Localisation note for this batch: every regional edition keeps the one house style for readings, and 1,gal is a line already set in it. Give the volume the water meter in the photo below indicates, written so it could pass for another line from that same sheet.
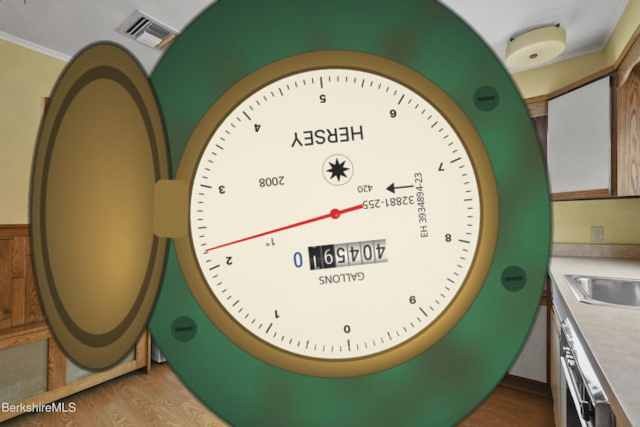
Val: 4045912.2,gal
